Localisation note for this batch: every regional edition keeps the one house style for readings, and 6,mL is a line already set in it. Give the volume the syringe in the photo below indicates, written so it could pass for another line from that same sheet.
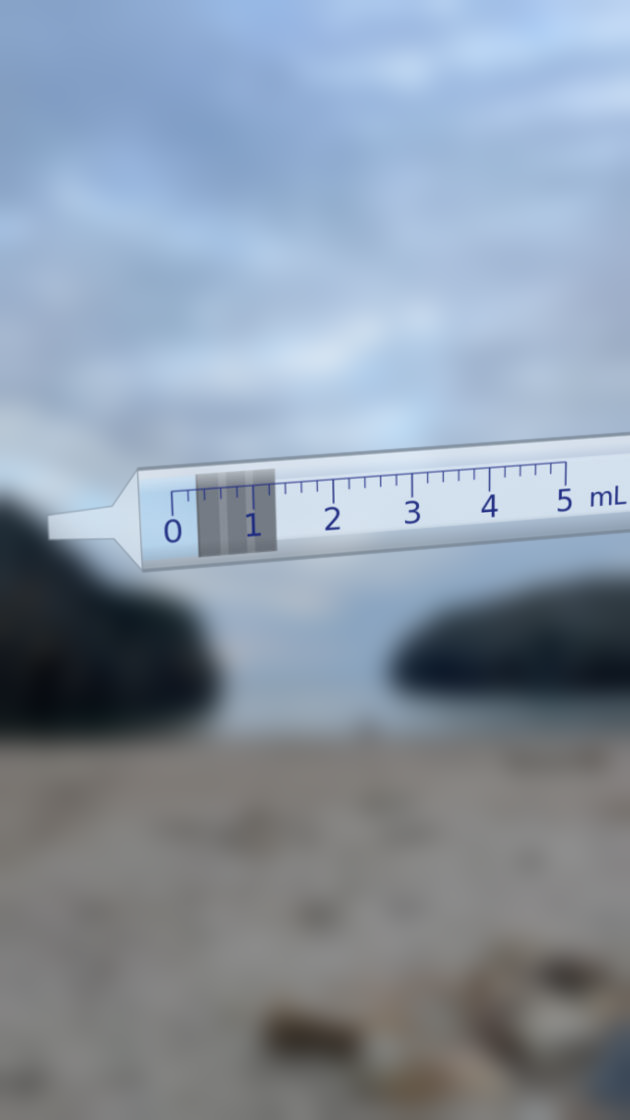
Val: 0.3,mL
